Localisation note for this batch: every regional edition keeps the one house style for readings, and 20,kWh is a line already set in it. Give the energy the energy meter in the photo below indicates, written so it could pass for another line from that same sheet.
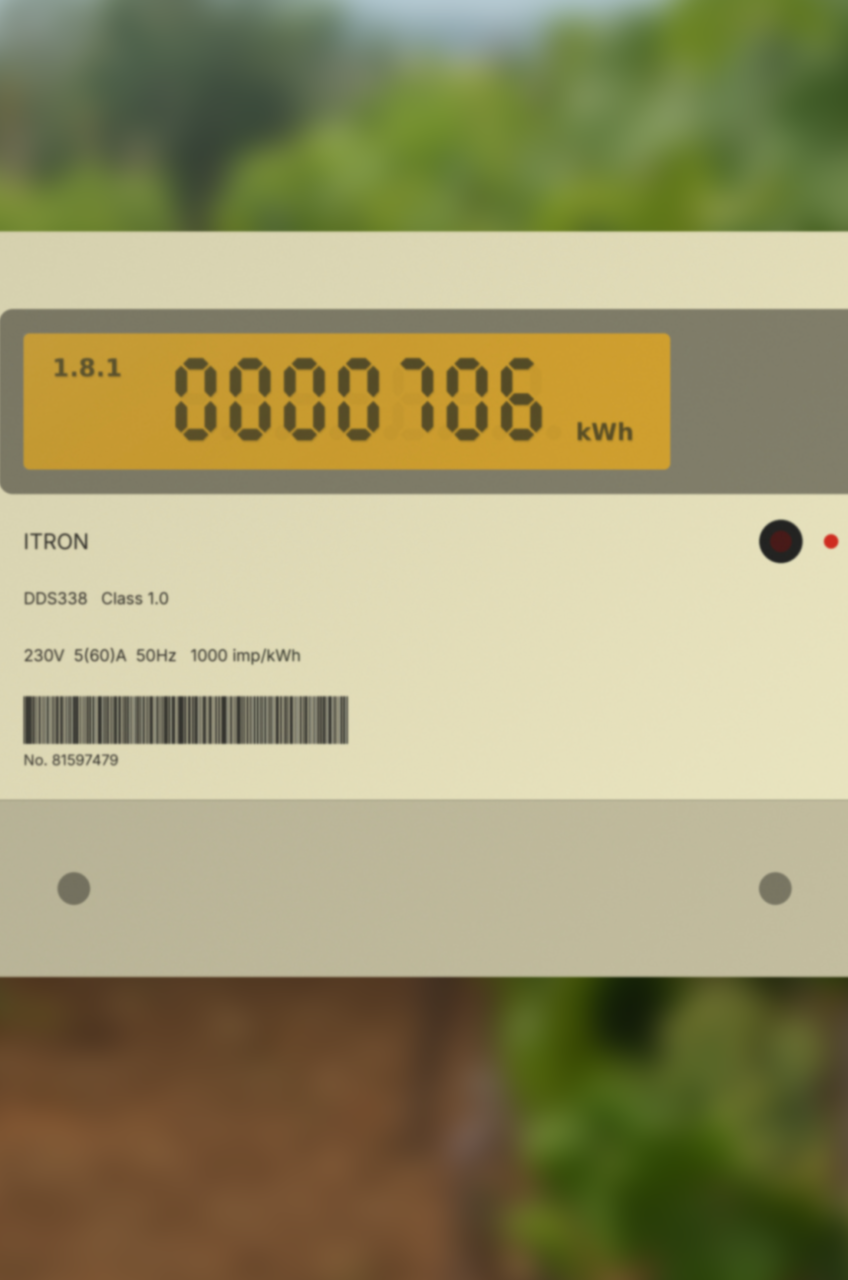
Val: 706,kWh
